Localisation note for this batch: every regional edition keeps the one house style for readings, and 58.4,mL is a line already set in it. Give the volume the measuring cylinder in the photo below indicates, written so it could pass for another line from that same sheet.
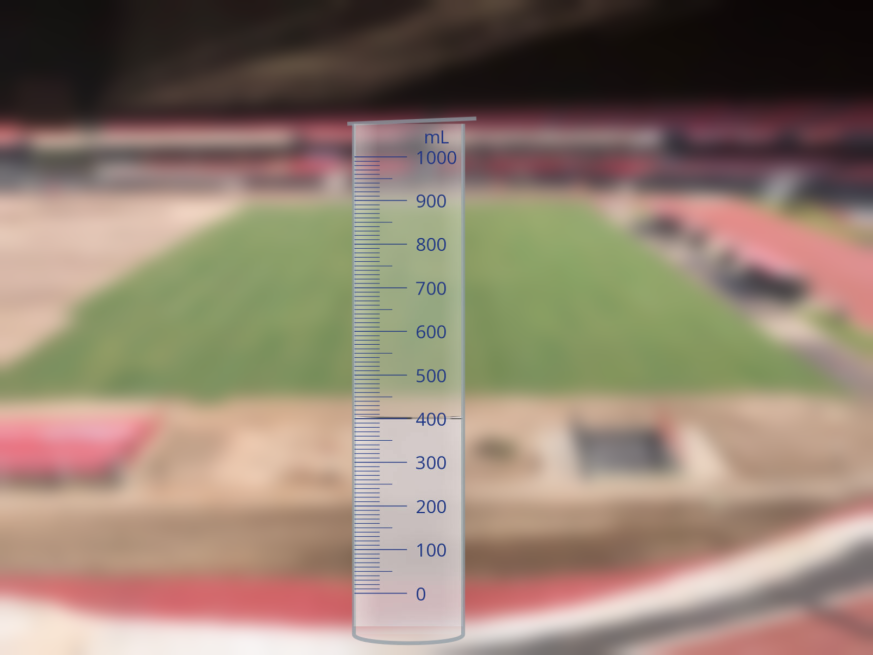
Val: 400,mL
